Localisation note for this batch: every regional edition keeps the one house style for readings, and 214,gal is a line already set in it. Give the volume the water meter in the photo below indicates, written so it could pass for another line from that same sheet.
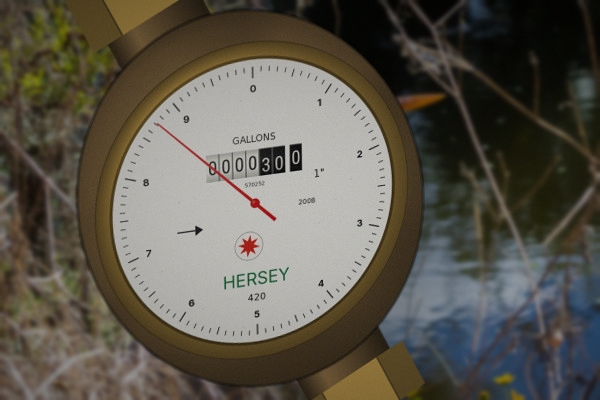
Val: 298.7,gal
